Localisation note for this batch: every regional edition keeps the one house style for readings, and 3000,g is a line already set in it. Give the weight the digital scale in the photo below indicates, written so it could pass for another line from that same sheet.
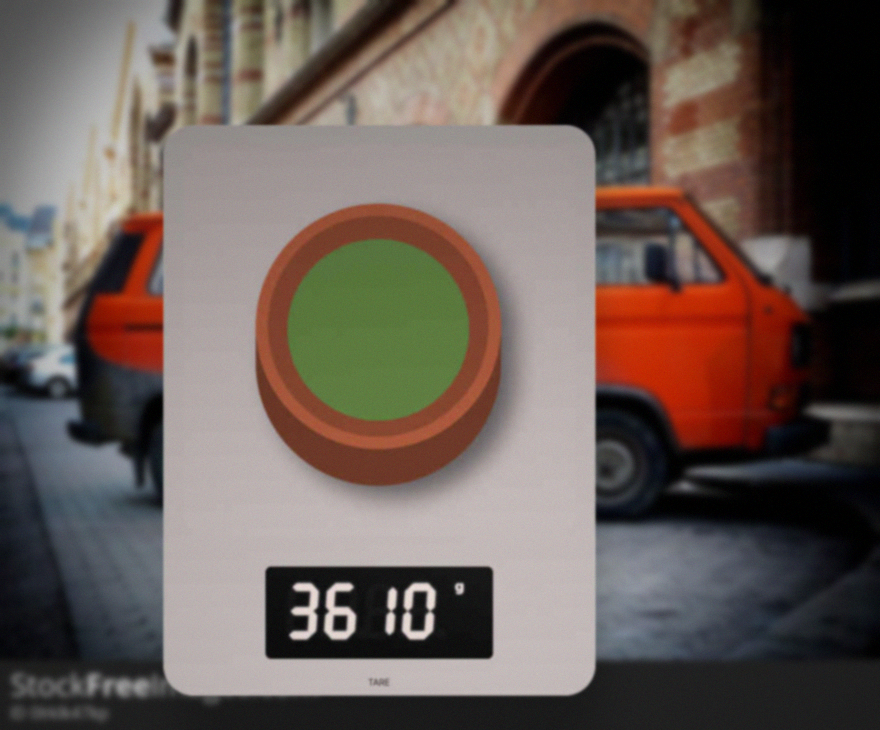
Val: 3610,g
